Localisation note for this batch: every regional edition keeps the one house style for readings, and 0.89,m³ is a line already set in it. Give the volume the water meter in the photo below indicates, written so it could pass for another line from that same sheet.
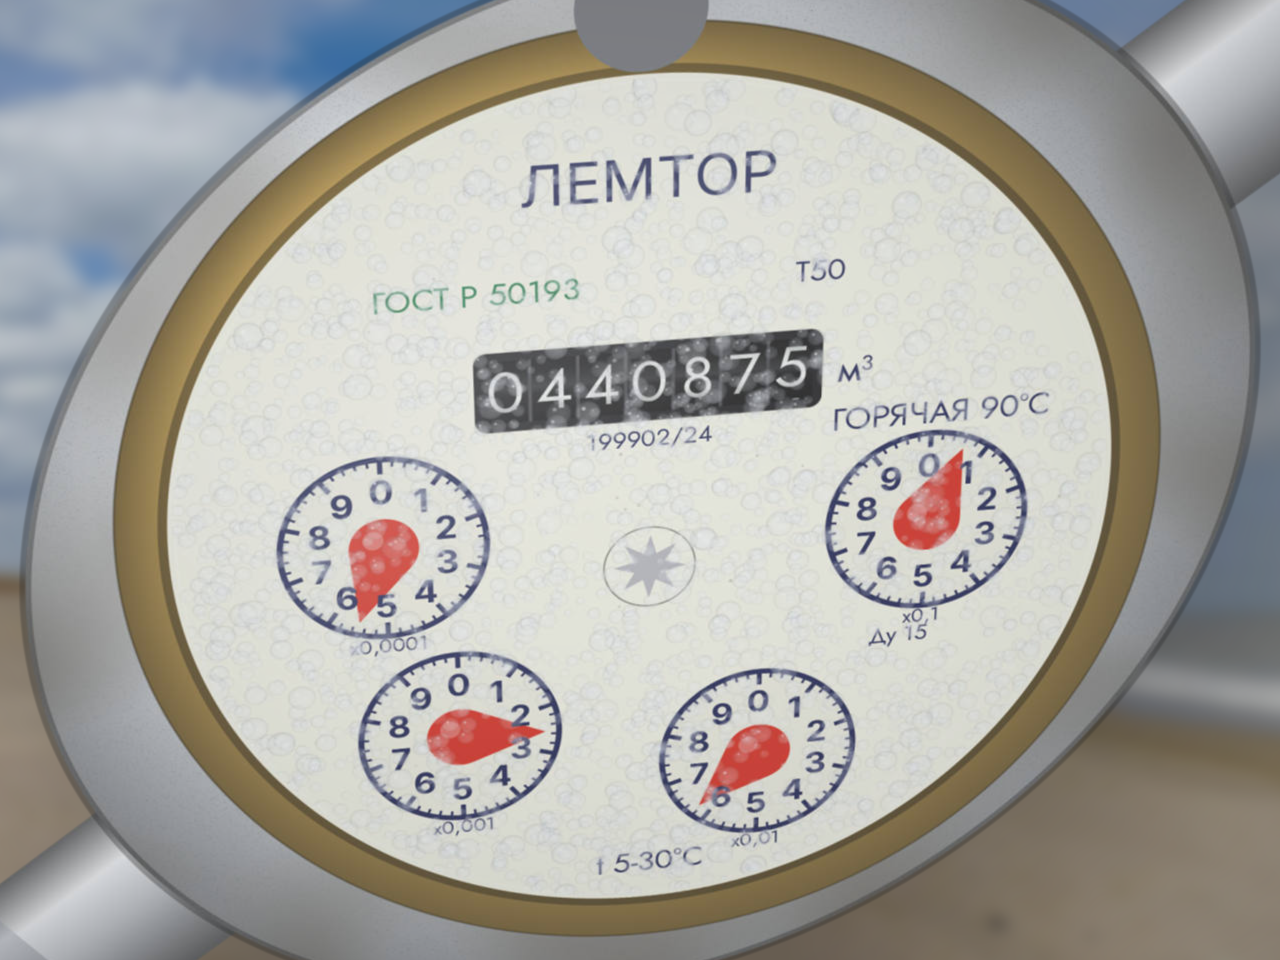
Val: 440875.0625,m³
